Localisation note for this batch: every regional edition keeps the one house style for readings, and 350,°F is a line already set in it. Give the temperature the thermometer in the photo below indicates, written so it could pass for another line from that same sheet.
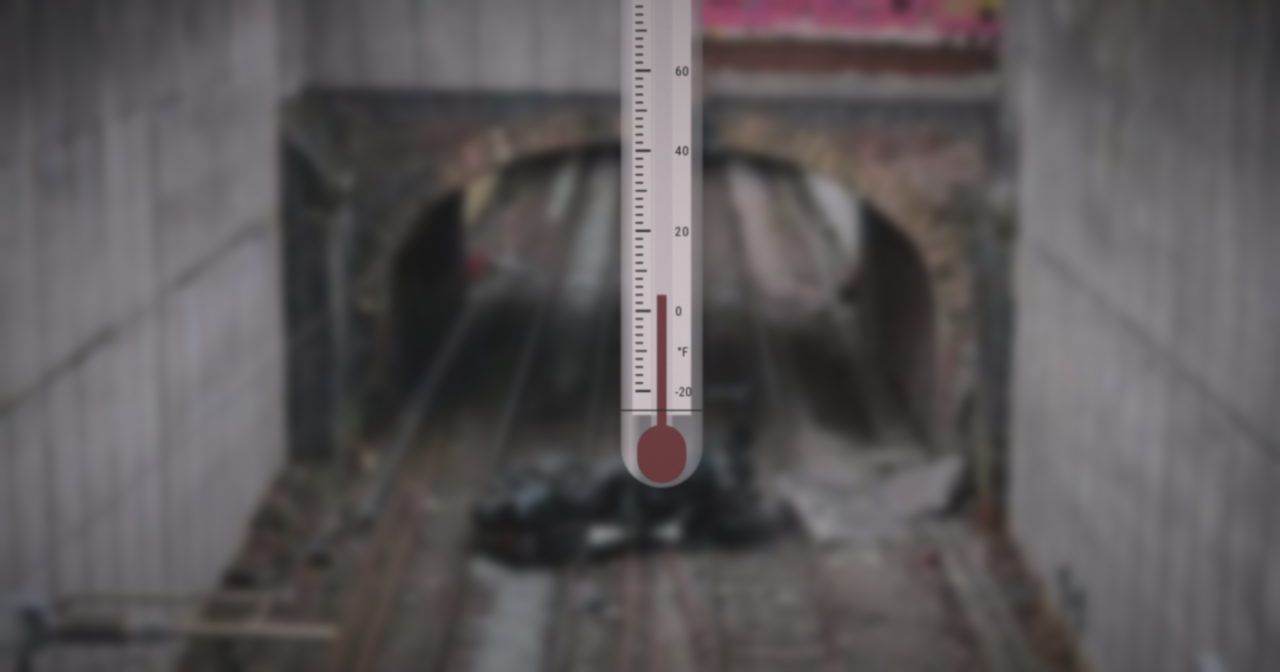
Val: 4,°F
